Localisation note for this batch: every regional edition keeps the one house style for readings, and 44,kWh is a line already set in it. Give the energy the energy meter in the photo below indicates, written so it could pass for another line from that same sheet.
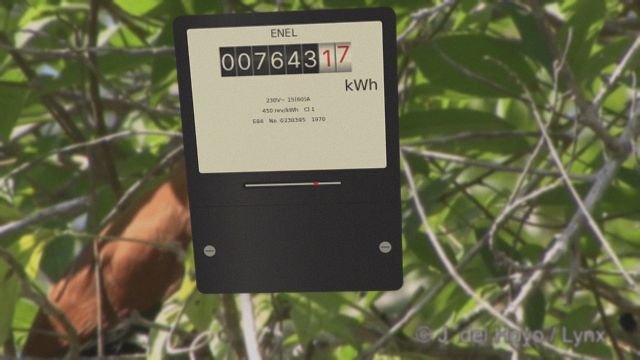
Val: 7643.17,kWh
